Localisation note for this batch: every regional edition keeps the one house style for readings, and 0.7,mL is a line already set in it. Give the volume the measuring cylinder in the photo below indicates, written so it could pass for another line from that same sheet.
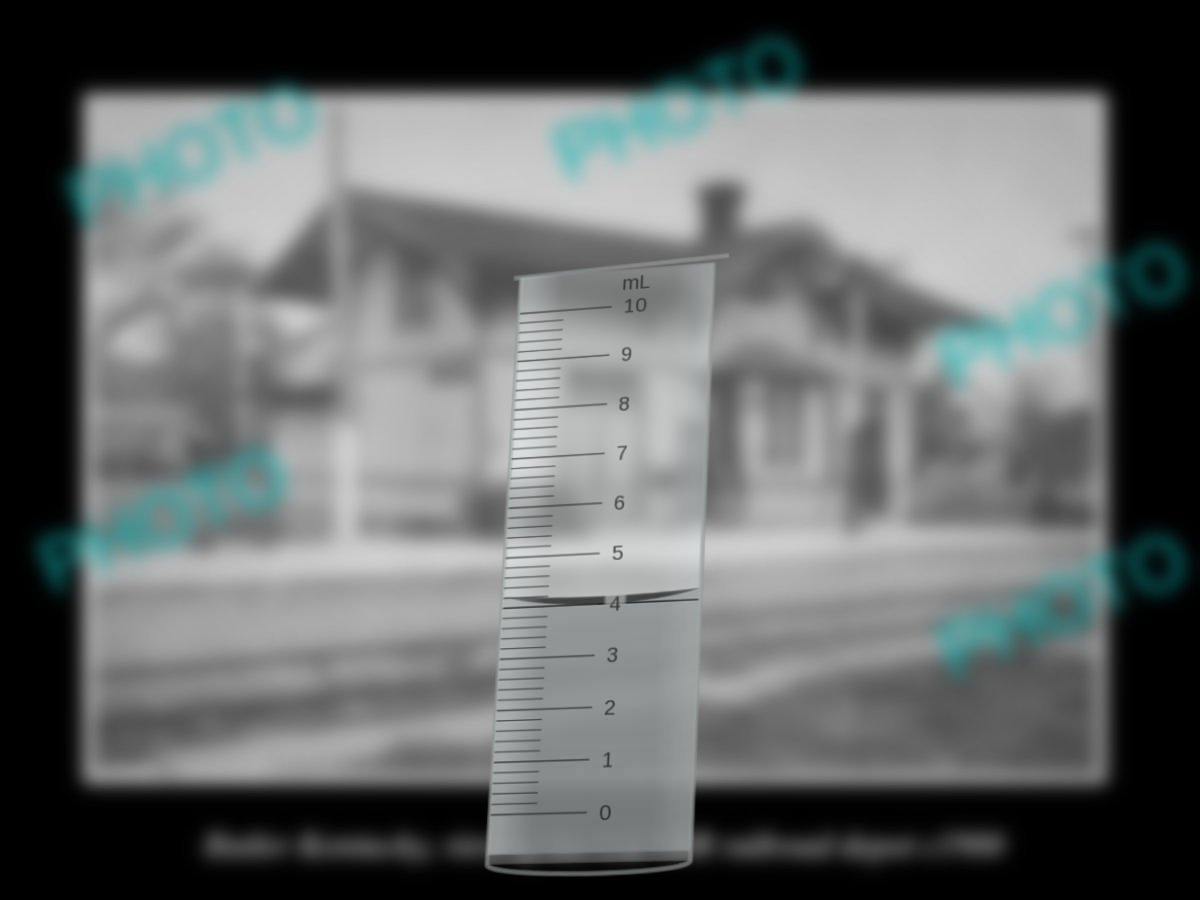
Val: 4,mL
